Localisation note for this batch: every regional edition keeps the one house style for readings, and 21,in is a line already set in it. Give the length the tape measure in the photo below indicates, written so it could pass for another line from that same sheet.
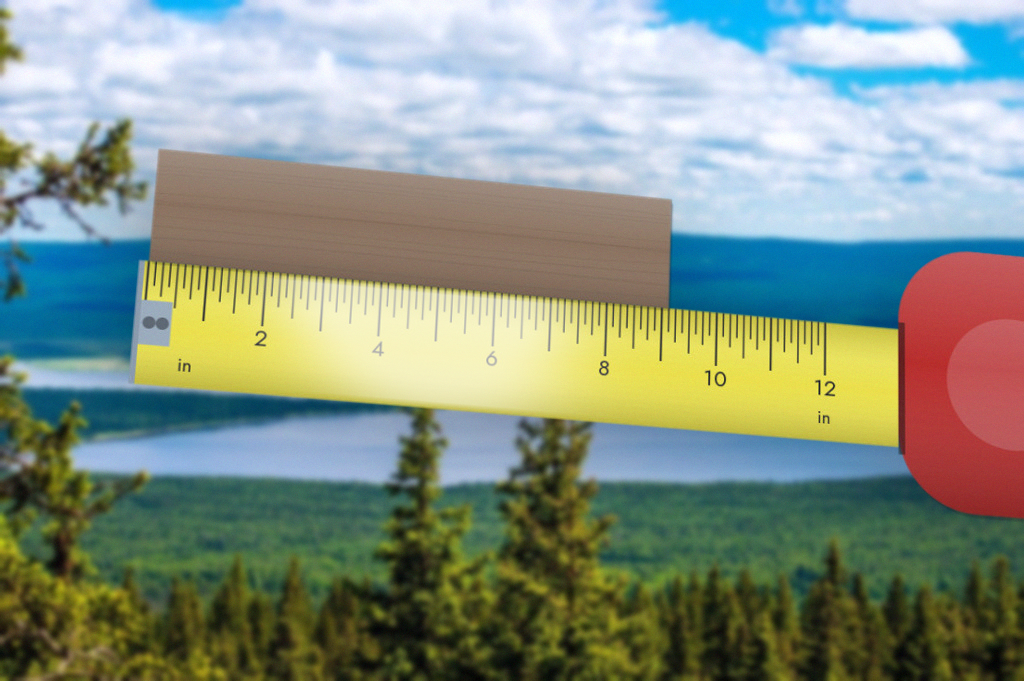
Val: 9.125,in
